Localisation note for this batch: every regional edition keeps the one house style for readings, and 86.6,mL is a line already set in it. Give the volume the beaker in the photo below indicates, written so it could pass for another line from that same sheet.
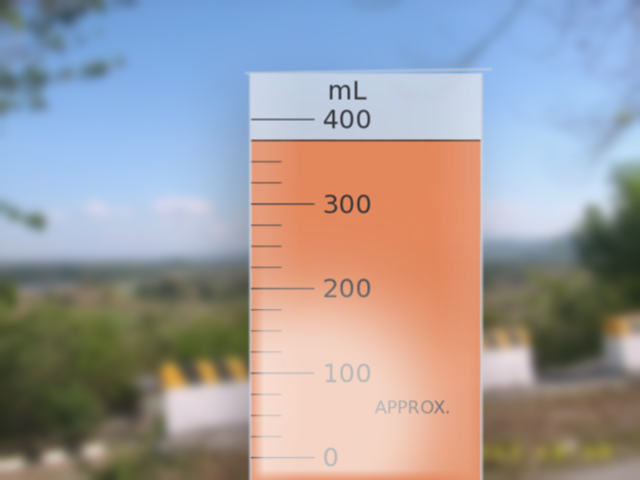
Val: 375,mL
